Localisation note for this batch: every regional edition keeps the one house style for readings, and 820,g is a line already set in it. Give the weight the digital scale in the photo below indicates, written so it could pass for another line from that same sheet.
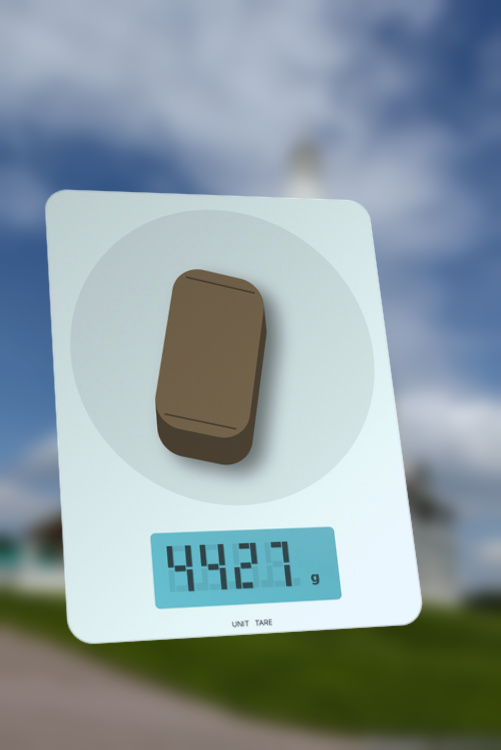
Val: 4427,g
